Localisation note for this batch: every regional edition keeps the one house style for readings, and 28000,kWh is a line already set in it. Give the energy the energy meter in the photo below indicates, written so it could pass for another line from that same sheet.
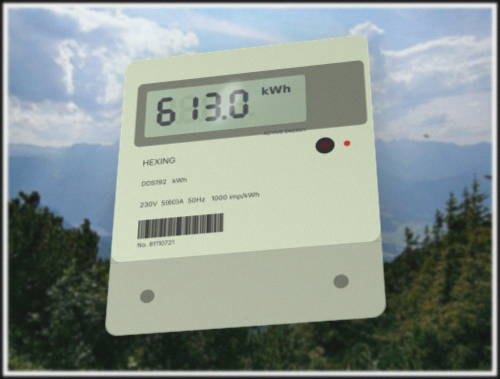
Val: 613.0,kWh
